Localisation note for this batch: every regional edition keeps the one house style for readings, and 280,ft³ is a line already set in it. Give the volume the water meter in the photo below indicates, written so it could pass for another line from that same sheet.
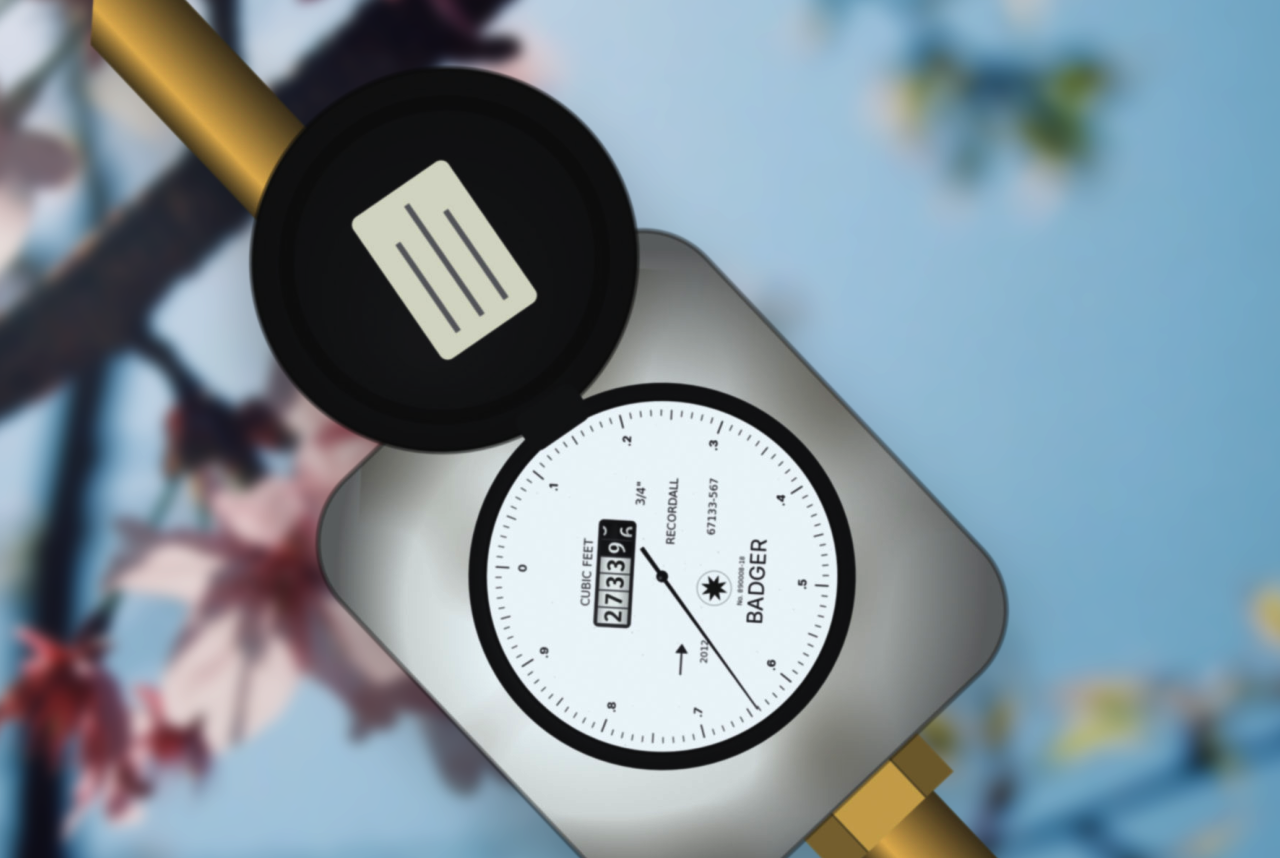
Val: 273395.64,ft³
